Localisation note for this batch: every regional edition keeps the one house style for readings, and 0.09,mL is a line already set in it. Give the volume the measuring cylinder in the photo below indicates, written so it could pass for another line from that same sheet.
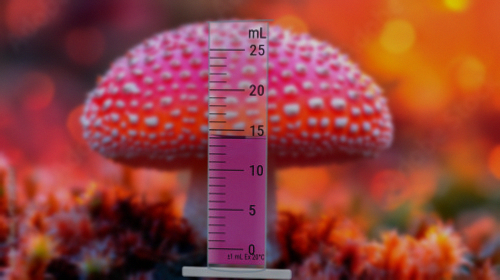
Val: 14,mL
